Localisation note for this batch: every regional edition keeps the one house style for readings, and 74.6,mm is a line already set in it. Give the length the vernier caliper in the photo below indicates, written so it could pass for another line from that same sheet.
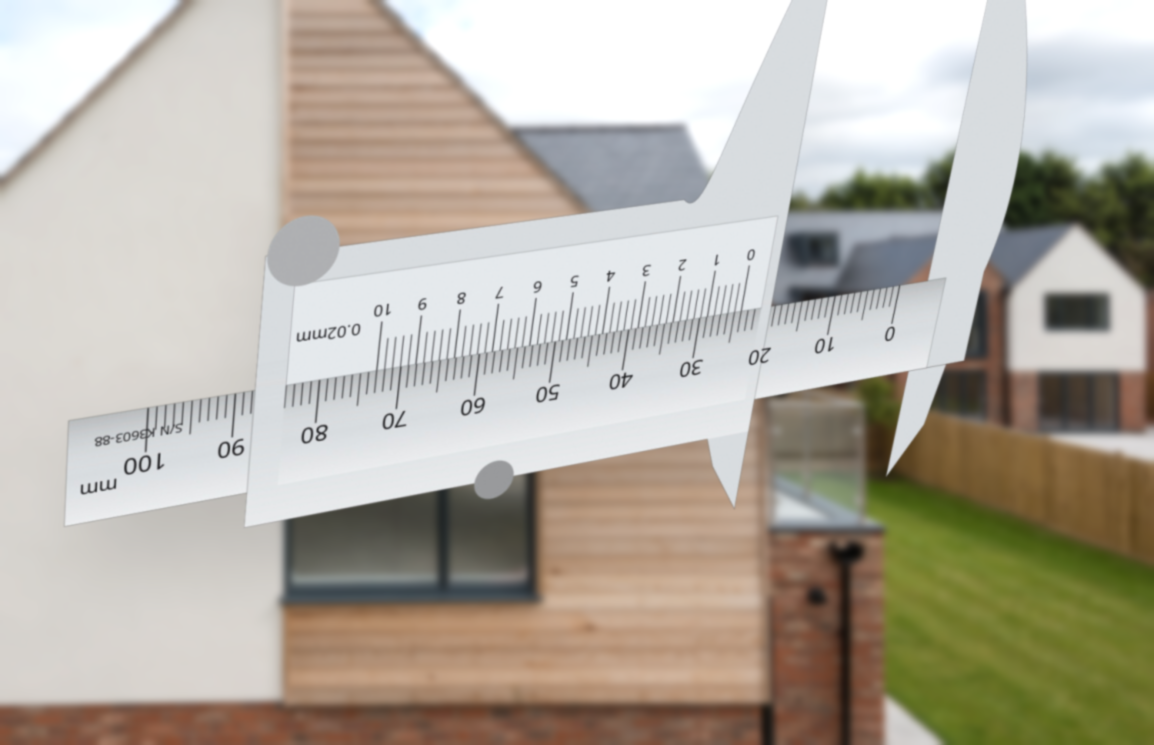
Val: 24.0,mm
